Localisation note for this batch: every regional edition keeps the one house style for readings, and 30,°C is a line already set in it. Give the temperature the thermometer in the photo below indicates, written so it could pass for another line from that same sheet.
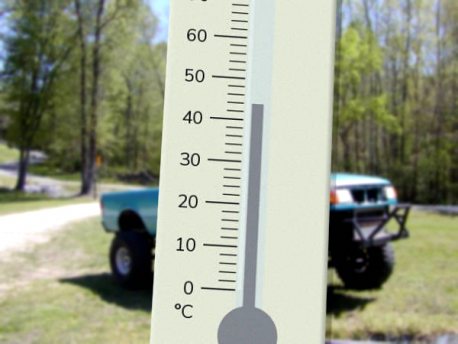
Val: 44,°C
